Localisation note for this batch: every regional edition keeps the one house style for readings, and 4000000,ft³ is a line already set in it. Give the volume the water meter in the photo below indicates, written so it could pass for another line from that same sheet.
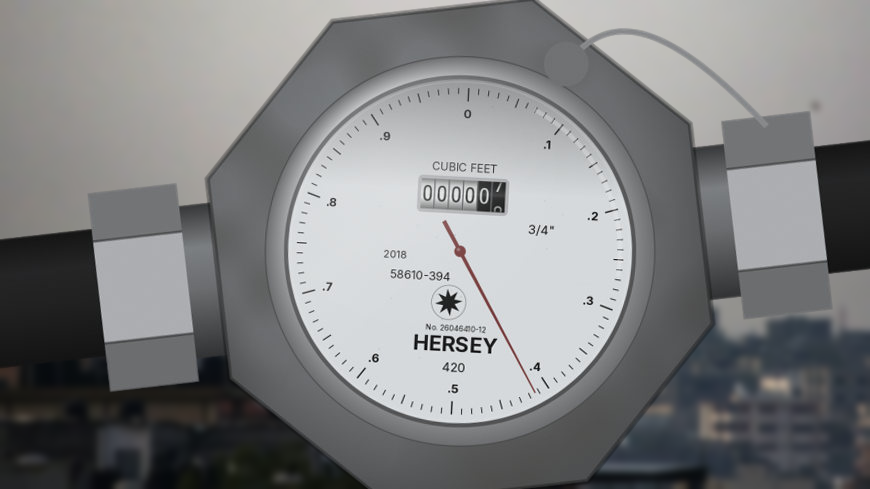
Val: 7.41,ft³
